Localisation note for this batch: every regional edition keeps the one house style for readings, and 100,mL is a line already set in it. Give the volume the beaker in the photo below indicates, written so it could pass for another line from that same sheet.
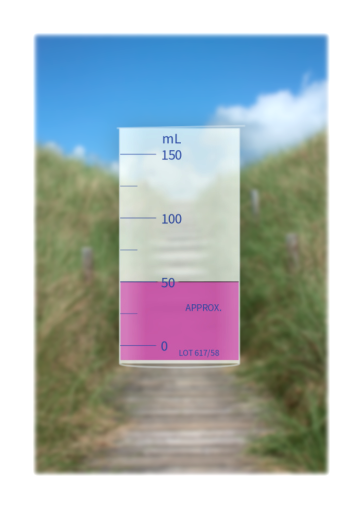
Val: 50,mL
